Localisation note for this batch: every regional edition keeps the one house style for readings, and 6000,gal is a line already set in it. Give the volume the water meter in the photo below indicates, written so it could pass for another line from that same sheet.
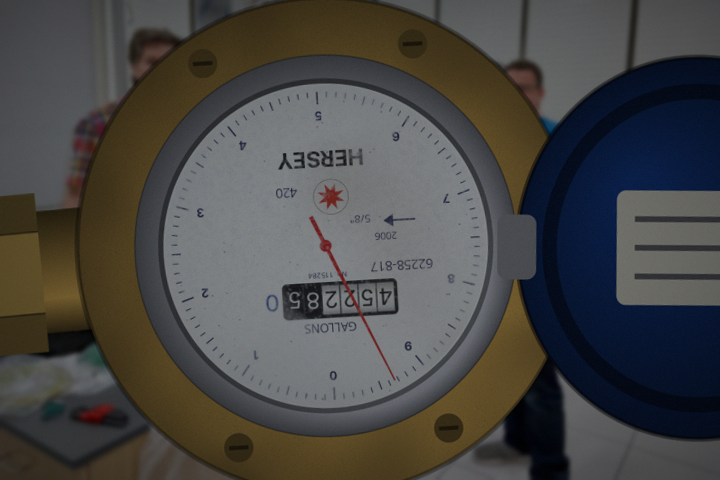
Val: 4522849.3,gal
